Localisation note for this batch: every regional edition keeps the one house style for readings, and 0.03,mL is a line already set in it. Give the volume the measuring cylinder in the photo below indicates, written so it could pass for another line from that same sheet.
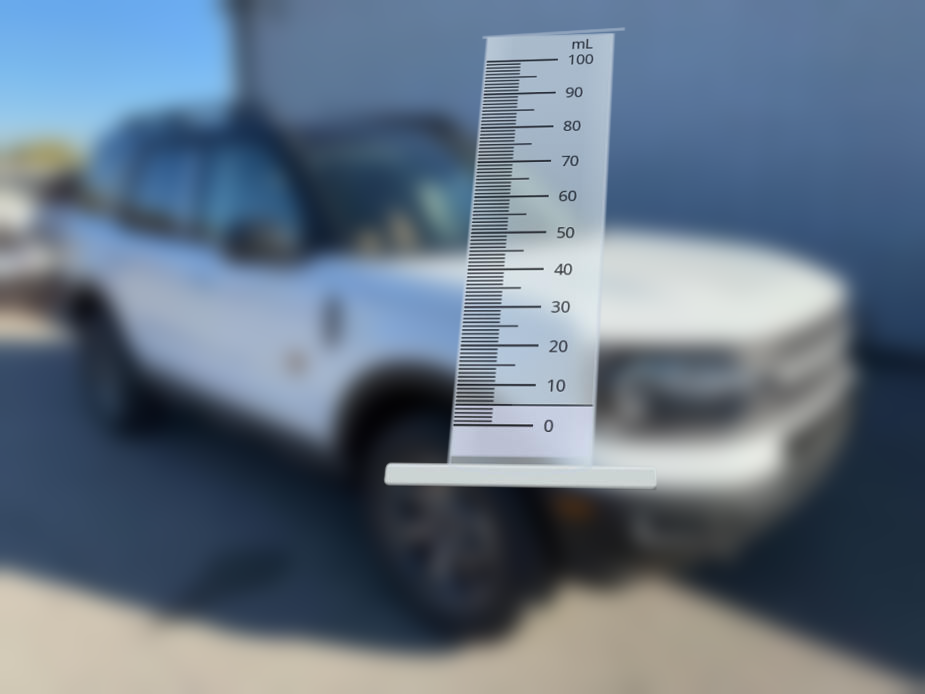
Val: 5,mL
